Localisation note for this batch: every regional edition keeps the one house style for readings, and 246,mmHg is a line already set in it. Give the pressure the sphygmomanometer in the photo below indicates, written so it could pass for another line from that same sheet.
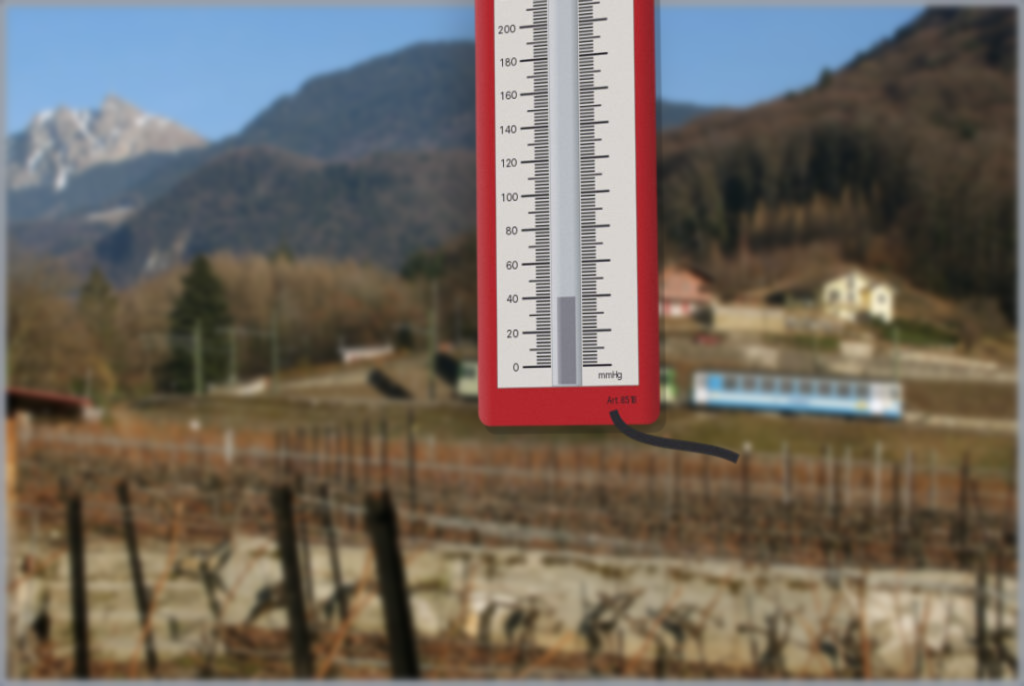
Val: 40,mmHg
